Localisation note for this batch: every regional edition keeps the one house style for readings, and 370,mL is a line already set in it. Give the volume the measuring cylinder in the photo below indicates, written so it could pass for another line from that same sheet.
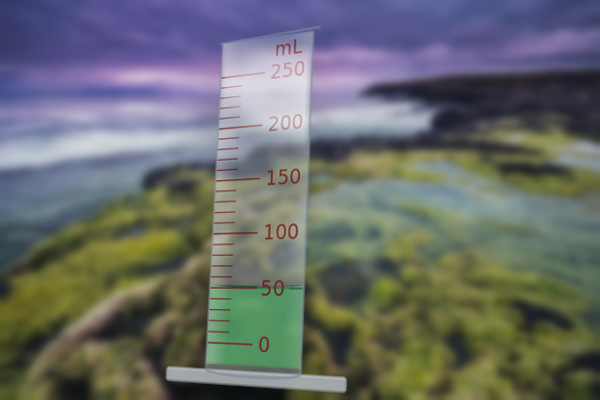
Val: 50,mL
